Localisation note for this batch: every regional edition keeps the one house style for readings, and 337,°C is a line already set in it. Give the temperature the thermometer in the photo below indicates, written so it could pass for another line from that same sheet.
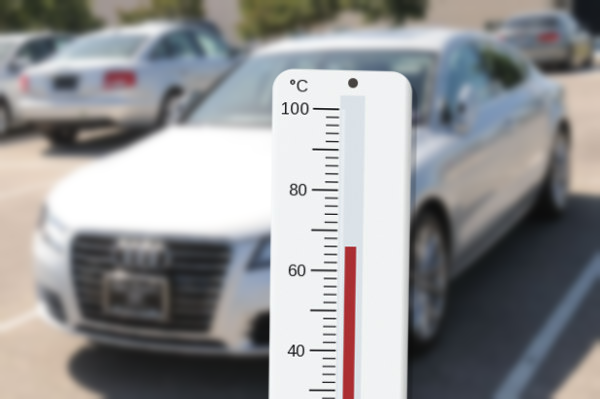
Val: 66,°C
